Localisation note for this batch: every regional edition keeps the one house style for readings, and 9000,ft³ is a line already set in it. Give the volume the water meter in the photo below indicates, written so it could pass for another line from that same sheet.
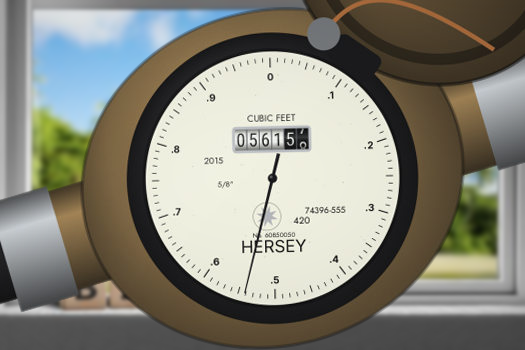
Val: 56157.54,ft³
